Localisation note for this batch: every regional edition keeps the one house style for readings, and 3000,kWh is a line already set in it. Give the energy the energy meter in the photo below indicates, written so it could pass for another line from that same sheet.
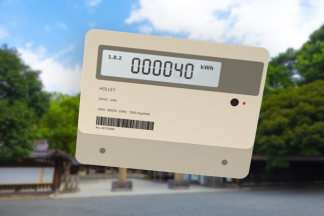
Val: 40,kWh
